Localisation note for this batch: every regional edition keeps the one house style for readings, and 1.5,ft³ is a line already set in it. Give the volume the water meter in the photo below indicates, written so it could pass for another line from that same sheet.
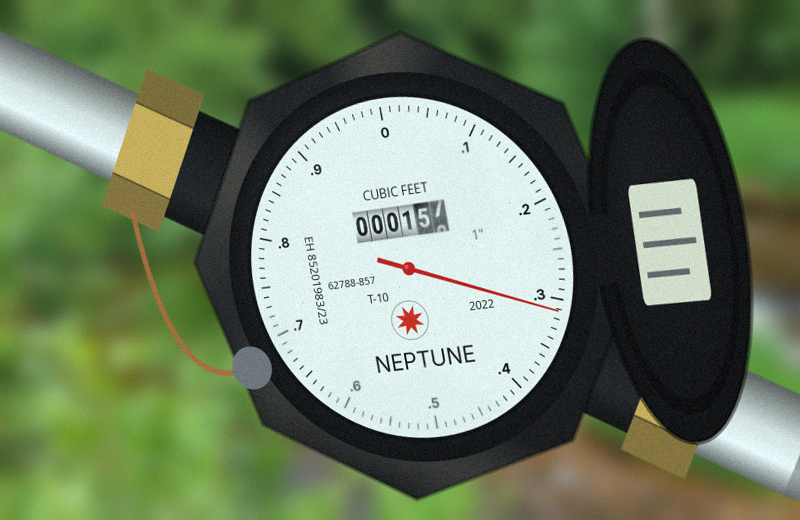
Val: 157.31,ft³
